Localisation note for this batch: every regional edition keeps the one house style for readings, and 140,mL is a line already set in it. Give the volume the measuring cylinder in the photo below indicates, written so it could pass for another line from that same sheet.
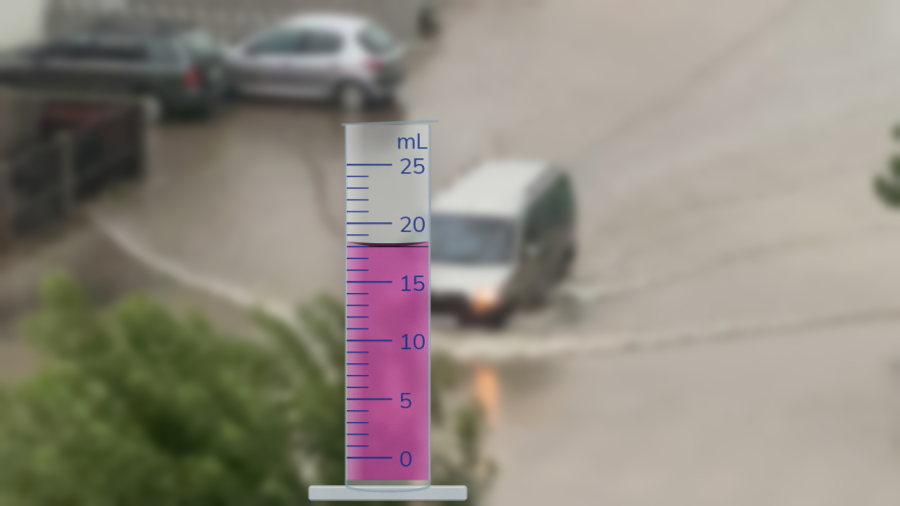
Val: 18,mL
